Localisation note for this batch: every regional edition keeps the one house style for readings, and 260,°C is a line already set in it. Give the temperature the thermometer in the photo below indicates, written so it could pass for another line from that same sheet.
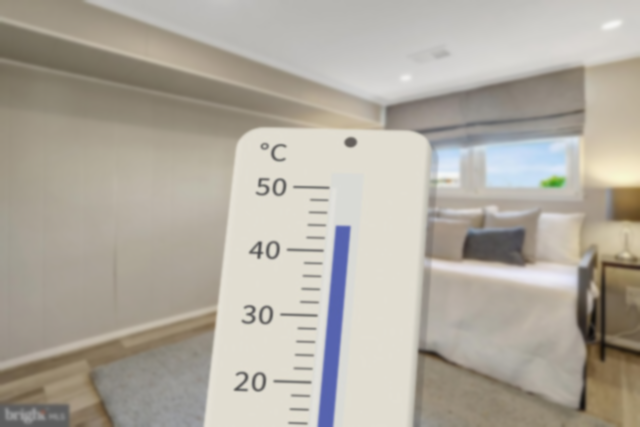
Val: 44,°C
